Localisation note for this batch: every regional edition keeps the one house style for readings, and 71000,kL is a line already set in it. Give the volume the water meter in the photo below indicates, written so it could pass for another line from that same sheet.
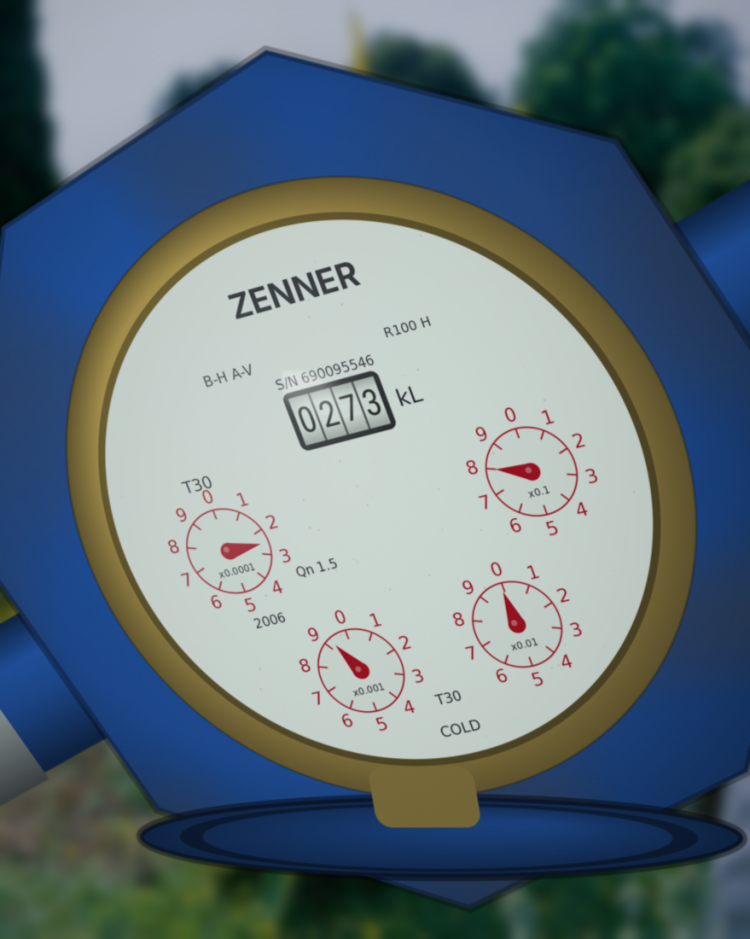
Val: 273.7992,kL
